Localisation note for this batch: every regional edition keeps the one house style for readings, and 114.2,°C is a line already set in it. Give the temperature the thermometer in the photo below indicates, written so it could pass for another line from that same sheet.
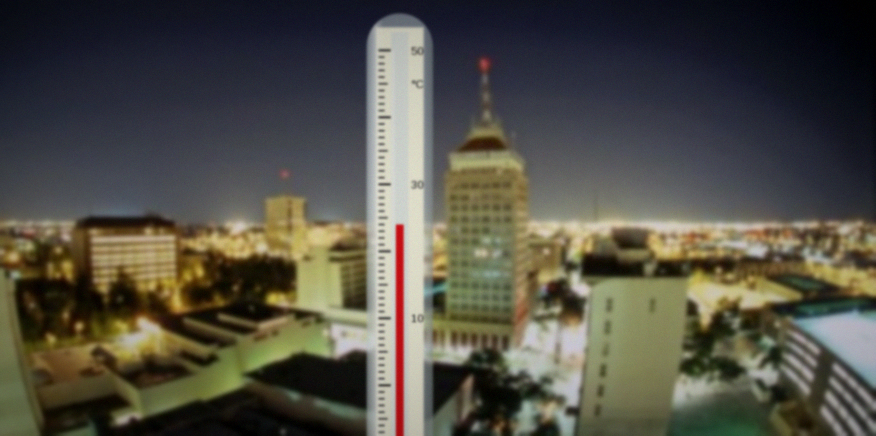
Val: 24,°C
